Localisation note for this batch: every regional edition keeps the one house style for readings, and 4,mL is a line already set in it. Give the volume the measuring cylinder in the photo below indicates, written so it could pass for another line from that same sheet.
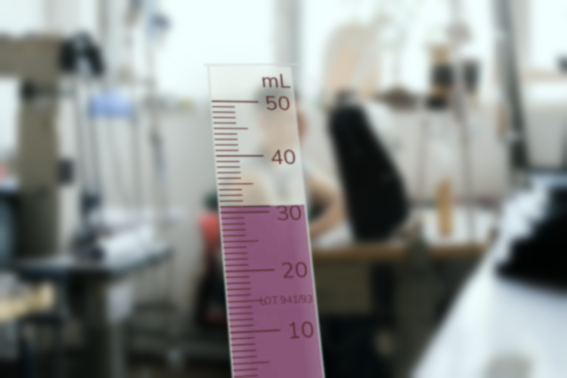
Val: 31,mL
